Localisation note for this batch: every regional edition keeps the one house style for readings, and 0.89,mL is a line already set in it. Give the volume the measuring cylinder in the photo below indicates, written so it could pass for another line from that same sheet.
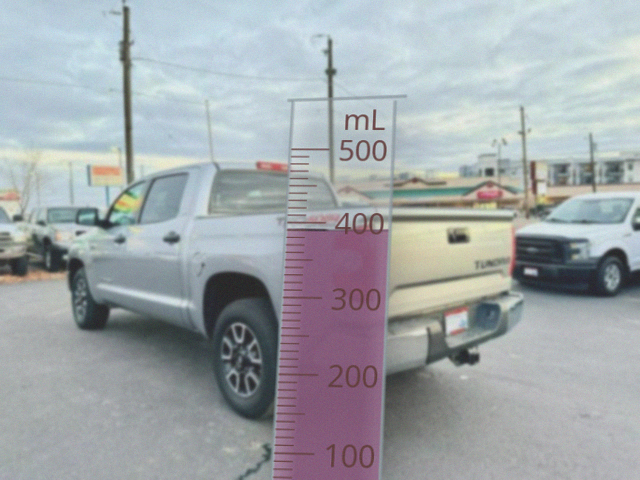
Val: 390,mL
